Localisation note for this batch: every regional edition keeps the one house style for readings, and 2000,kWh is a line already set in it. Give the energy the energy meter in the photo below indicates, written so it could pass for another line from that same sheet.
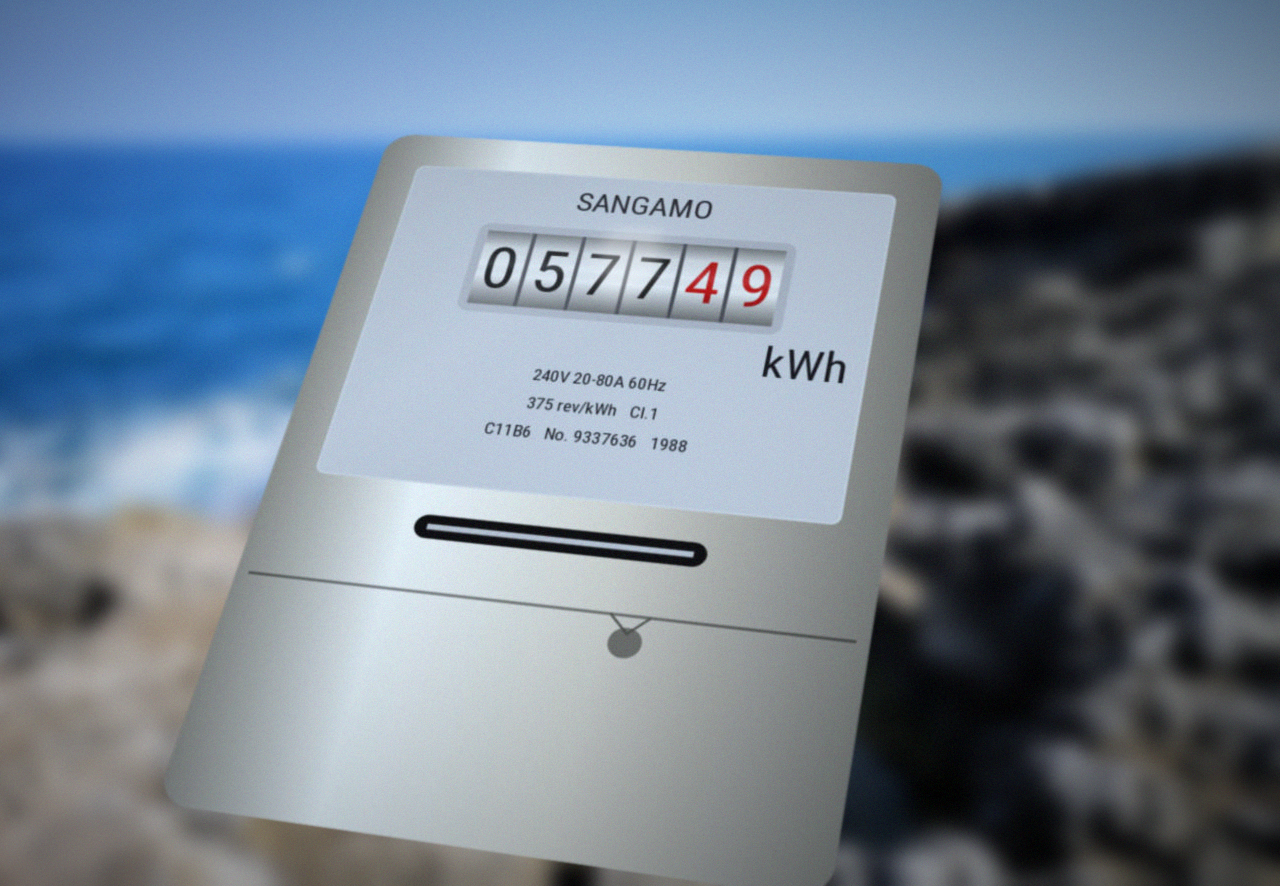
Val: 577.49,kWh
